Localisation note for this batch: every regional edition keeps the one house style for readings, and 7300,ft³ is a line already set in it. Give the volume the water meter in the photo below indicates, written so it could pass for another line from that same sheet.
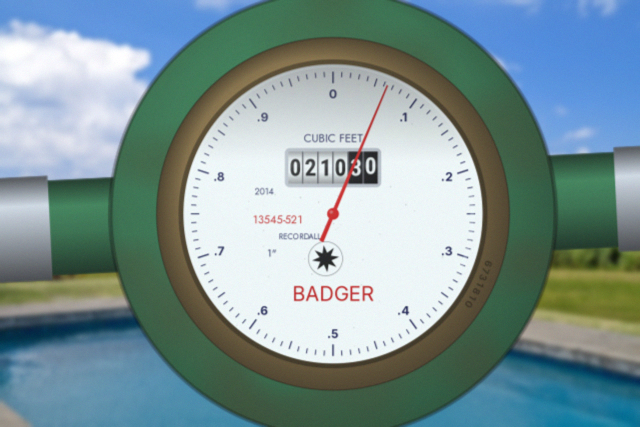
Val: 21030.06,ft³
